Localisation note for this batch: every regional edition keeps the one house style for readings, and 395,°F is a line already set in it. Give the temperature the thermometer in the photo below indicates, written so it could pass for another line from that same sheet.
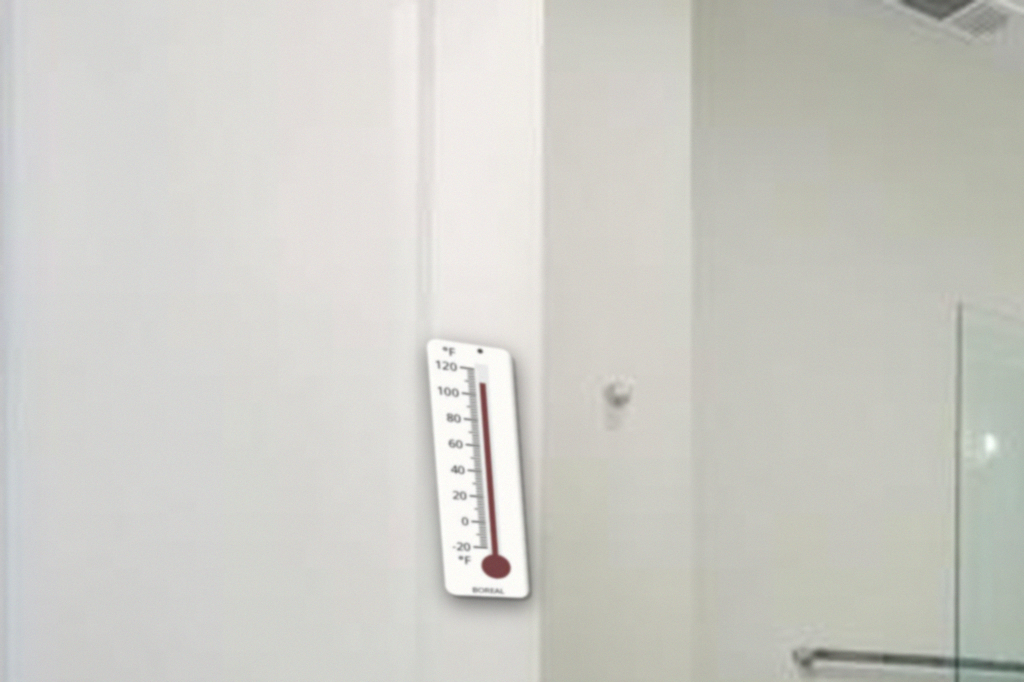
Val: 110,°F
